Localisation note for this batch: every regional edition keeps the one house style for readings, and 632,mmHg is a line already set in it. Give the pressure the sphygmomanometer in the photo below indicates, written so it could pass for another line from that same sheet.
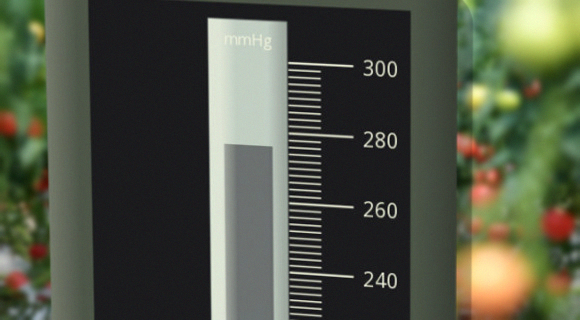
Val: 276,mmHg
